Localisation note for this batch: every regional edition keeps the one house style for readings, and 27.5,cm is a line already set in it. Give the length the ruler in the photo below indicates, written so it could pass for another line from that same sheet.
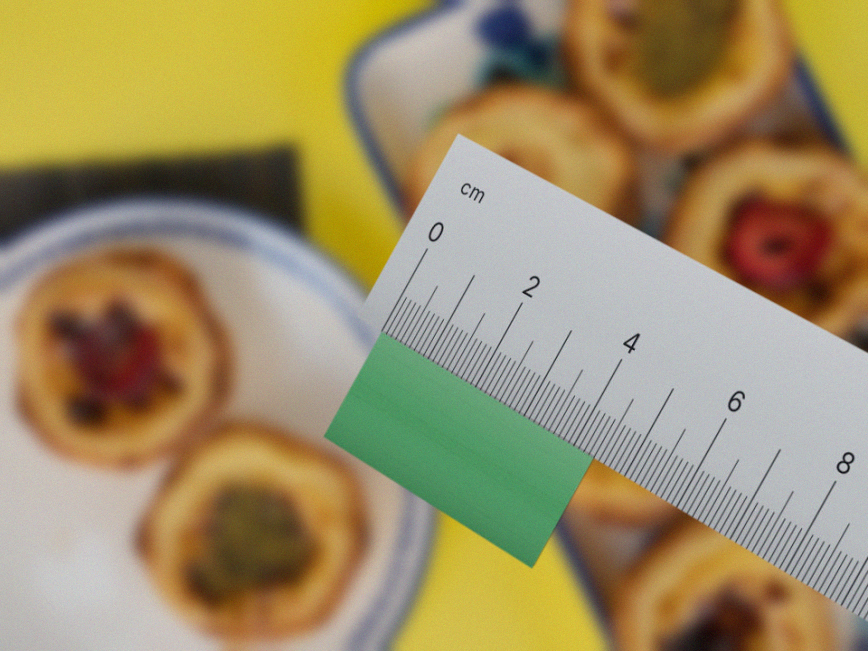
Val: 4.4,cm
